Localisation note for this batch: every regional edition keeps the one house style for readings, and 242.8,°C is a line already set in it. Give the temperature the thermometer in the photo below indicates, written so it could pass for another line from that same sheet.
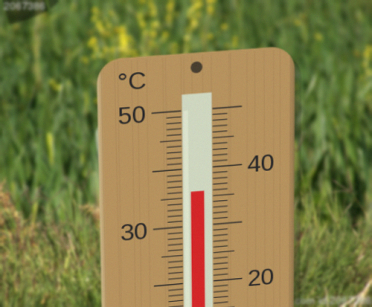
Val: 36,°C
